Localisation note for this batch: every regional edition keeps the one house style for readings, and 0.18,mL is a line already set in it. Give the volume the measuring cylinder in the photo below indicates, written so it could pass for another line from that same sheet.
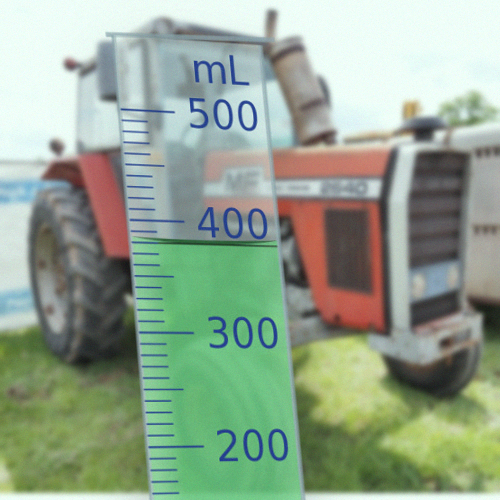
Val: 380,mL
